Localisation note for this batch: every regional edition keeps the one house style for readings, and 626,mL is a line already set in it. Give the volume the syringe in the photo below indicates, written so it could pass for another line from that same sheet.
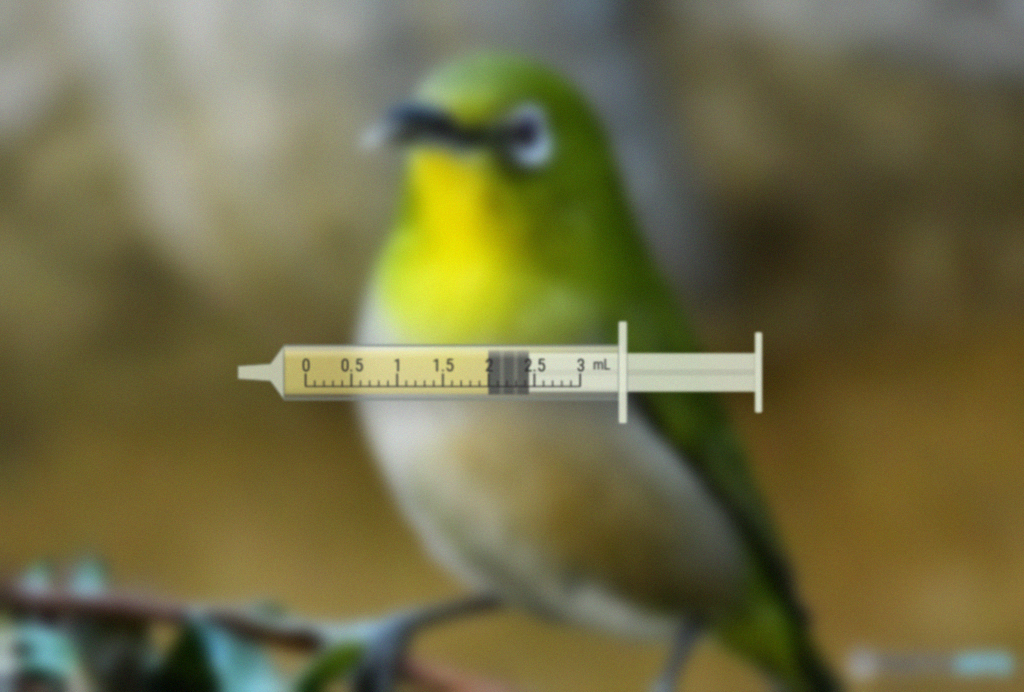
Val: 2,mL
